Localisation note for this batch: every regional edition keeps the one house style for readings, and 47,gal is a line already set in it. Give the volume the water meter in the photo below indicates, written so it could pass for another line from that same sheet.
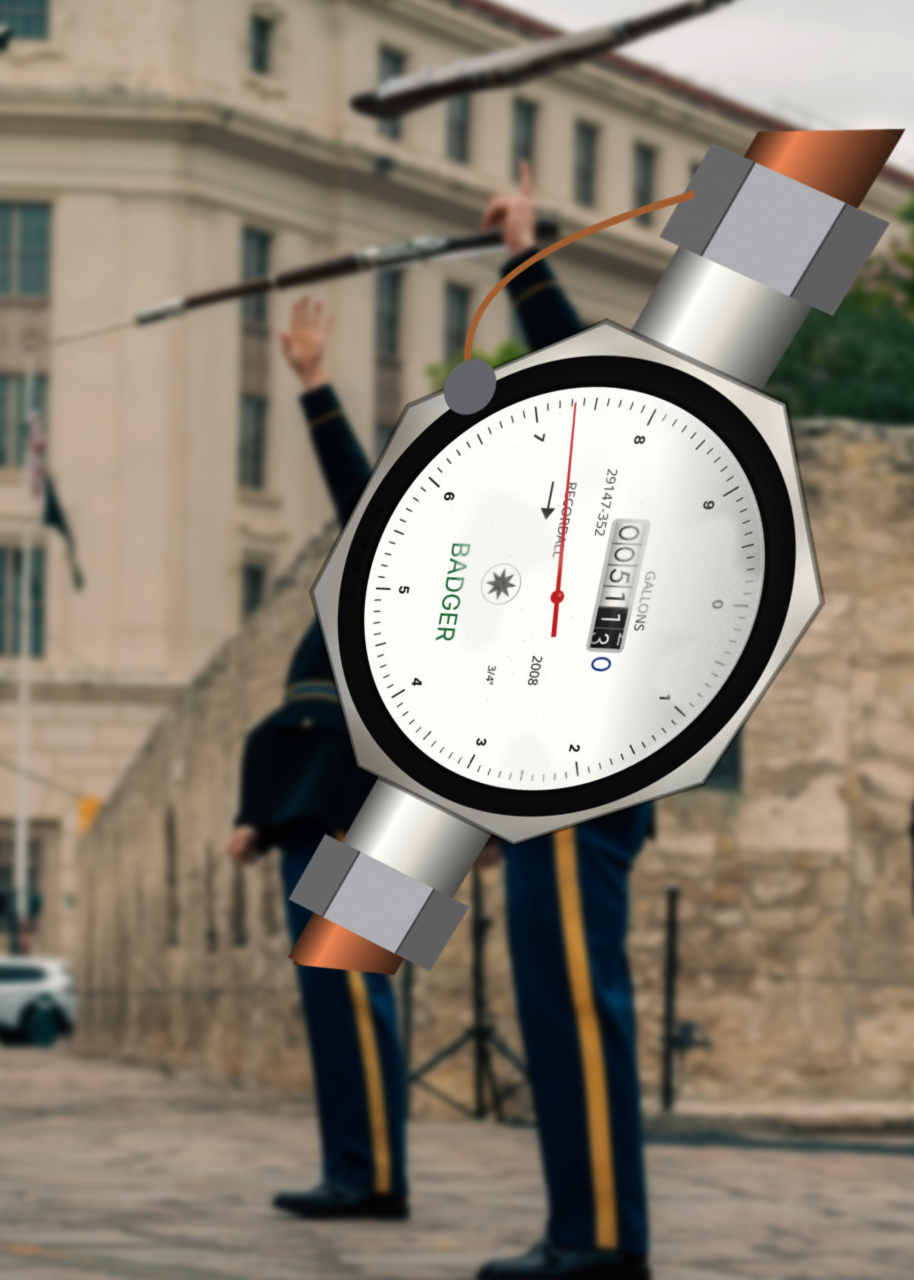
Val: 51127.3,gal
